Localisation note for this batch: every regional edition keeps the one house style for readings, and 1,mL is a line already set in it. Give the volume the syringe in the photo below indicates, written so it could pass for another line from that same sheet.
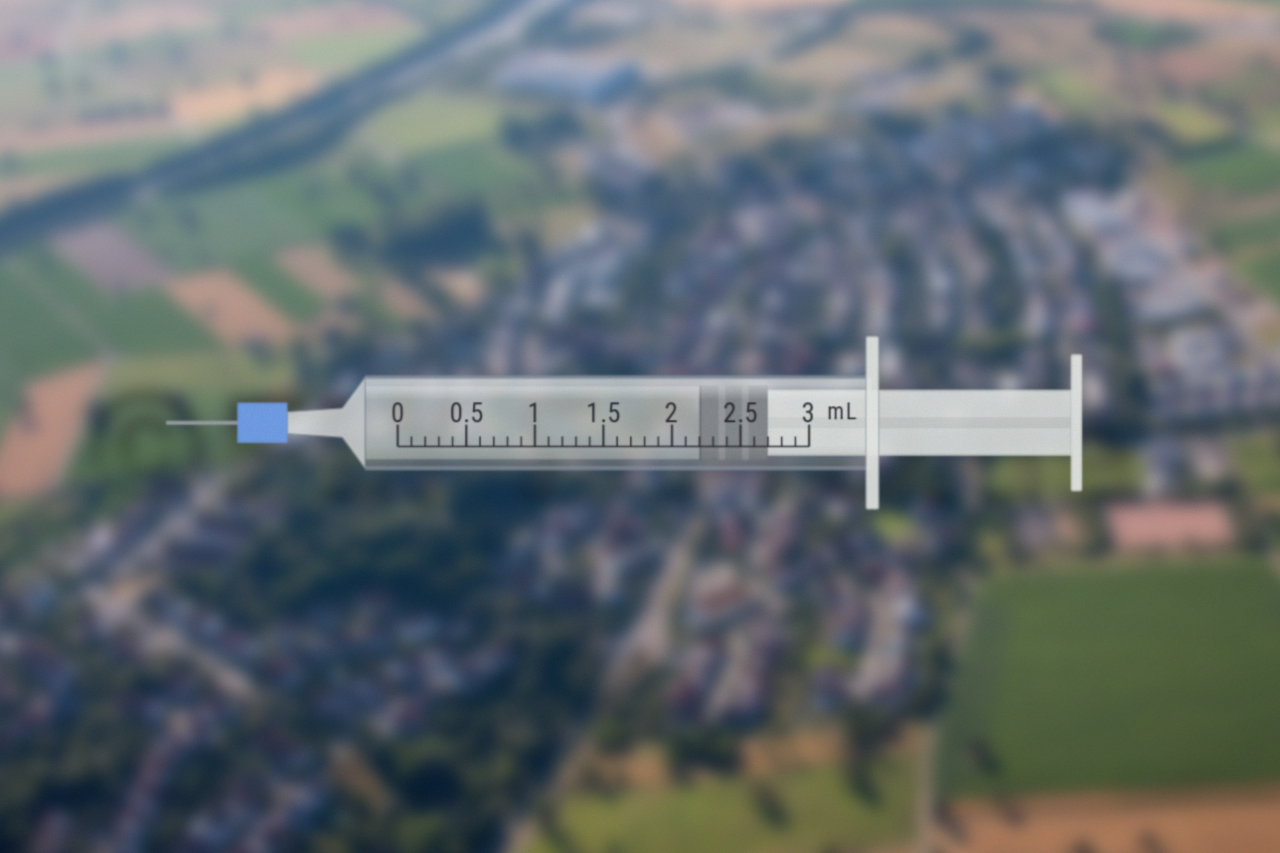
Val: 2.2,mL
